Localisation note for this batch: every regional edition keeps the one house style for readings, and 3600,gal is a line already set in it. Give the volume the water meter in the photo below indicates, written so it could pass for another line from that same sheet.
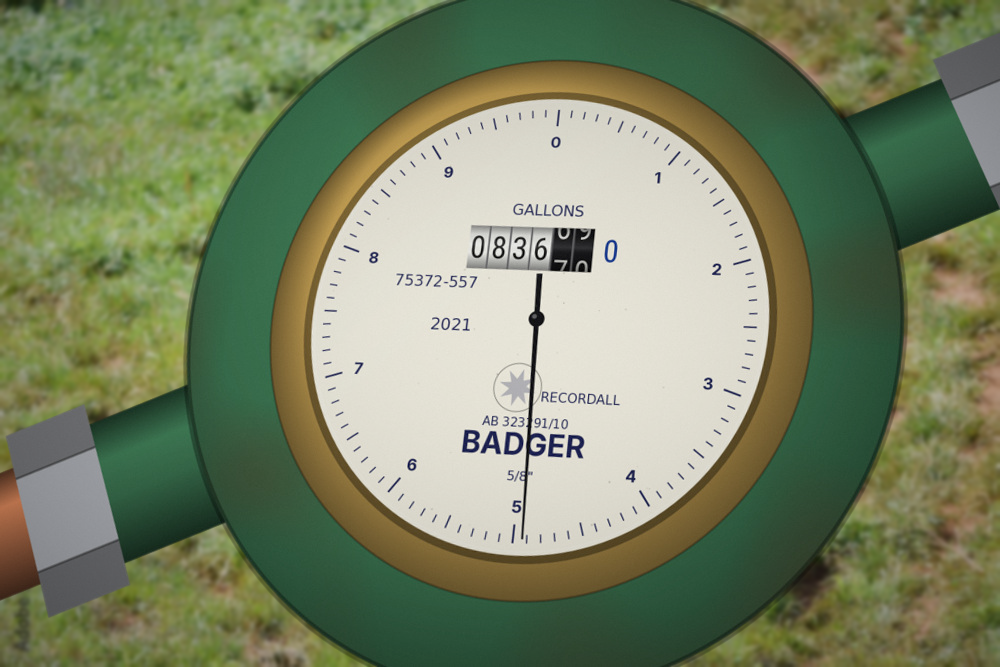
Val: 836694.9,gal
